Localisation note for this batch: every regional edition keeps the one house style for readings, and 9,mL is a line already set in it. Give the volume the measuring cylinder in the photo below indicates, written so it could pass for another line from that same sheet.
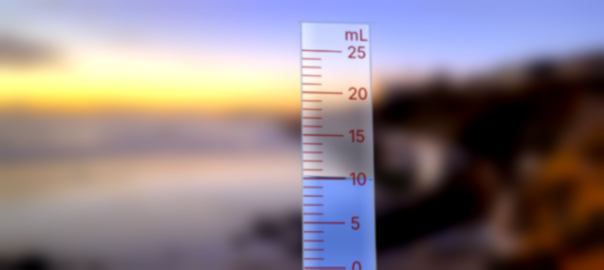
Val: 10,mL
